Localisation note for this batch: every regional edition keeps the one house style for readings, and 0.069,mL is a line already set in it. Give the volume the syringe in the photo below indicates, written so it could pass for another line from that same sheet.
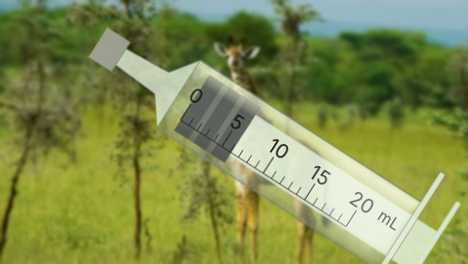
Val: 0,mL
